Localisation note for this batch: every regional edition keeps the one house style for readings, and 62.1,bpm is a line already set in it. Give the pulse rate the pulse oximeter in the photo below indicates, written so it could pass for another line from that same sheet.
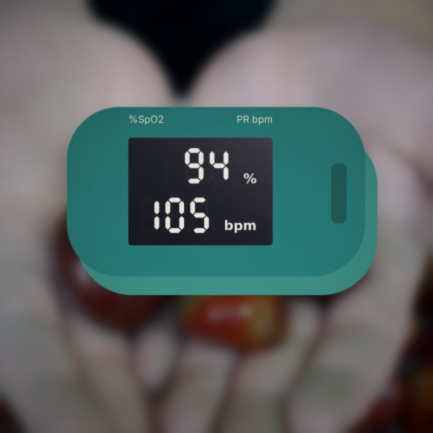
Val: 105,bpm
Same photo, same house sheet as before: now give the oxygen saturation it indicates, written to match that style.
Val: 94,%
